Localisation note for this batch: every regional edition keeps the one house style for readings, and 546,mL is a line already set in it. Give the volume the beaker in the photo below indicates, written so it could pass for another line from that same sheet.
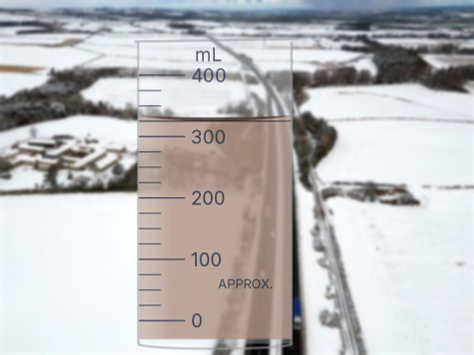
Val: 325,mL
